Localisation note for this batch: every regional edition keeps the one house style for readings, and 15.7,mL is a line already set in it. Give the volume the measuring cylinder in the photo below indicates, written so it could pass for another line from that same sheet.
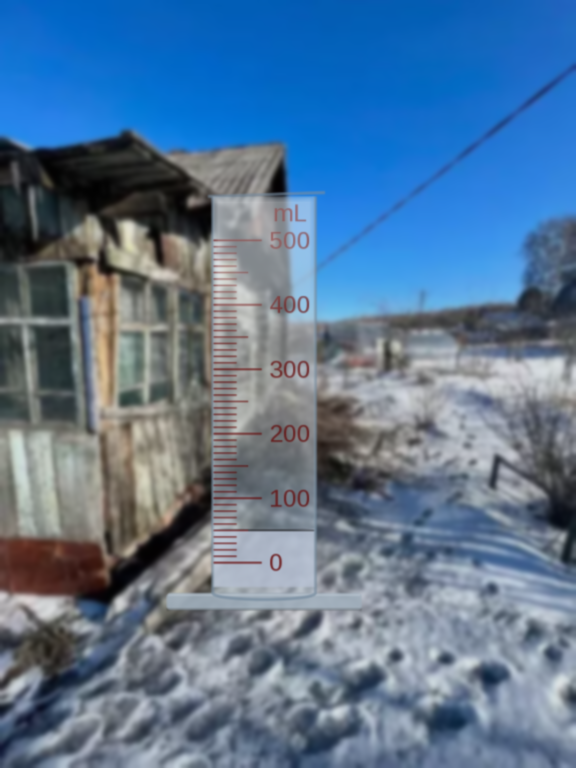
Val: 50,mL
